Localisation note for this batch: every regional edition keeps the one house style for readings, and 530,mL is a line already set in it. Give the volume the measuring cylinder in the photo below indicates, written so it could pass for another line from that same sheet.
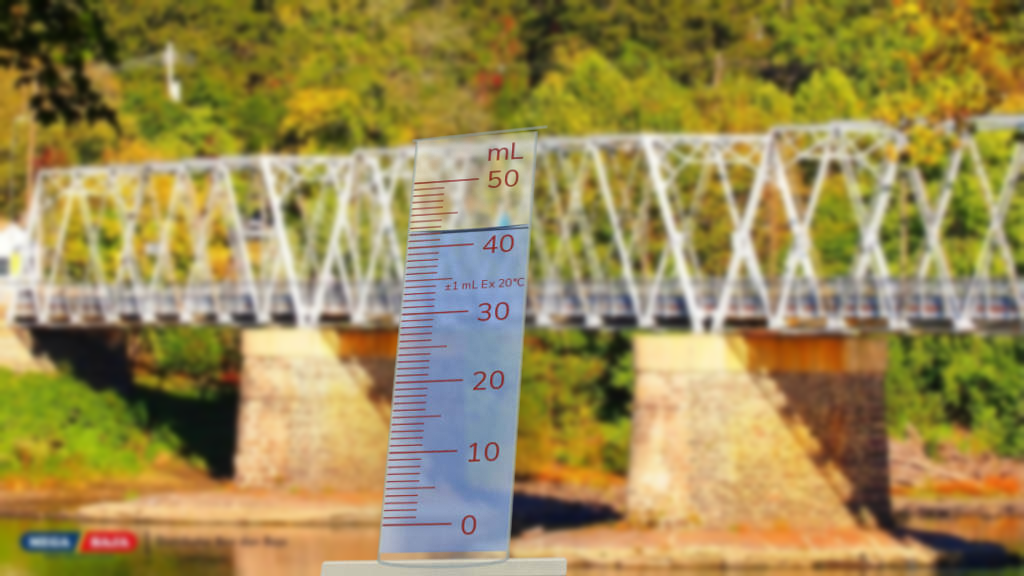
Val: 42,mL
